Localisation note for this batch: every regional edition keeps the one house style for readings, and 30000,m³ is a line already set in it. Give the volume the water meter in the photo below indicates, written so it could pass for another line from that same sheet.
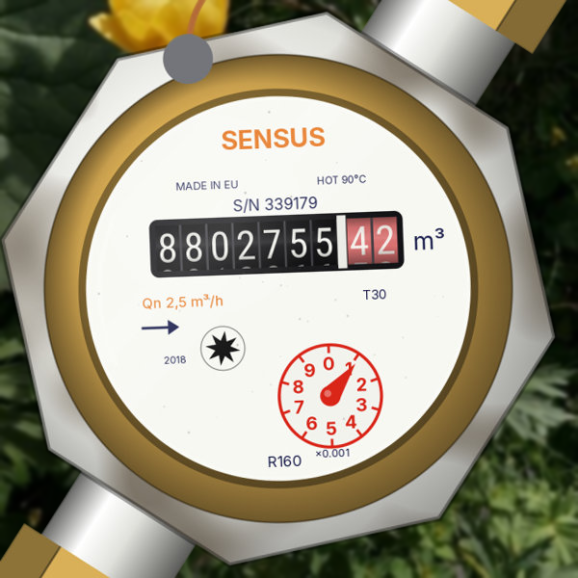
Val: 8802755.421,m³
